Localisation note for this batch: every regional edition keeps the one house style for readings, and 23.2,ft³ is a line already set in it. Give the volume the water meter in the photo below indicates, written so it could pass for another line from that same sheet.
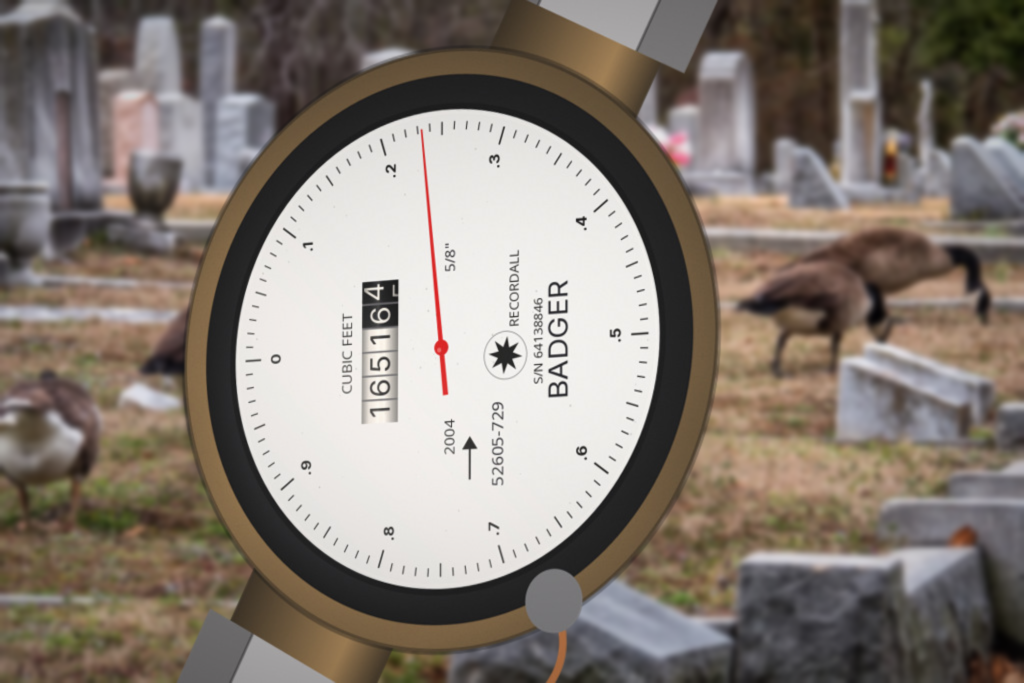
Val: 165164.23,ft³
